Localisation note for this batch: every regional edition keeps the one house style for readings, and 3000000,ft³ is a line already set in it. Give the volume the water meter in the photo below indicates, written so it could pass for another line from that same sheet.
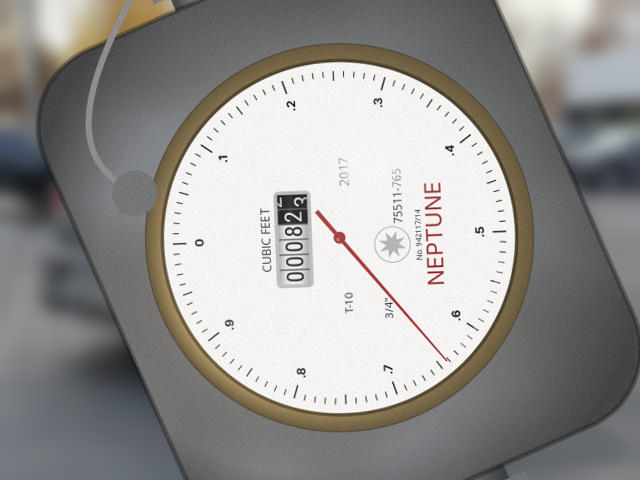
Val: 822.64,ft³
